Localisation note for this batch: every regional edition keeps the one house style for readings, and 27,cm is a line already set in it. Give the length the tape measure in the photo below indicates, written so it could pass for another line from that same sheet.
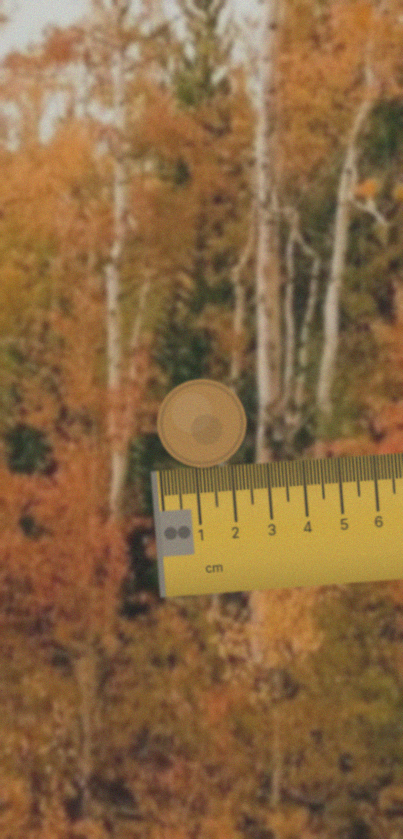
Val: 2.5,cm
